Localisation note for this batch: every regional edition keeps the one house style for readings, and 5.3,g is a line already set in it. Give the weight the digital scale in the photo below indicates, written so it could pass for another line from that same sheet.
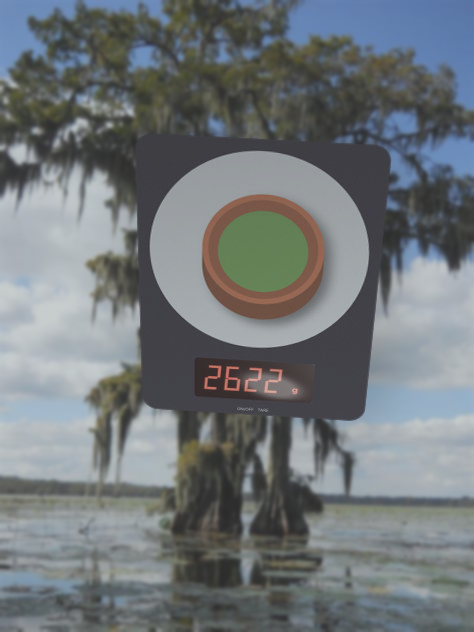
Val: 2622,g
